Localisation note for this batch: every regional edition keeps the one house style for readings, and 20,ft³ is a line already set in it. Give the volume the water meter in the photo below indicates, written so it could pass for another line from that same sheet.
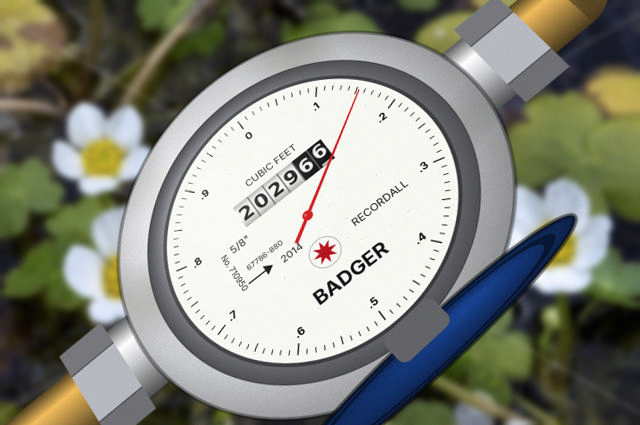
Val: 202966.15,ft³
